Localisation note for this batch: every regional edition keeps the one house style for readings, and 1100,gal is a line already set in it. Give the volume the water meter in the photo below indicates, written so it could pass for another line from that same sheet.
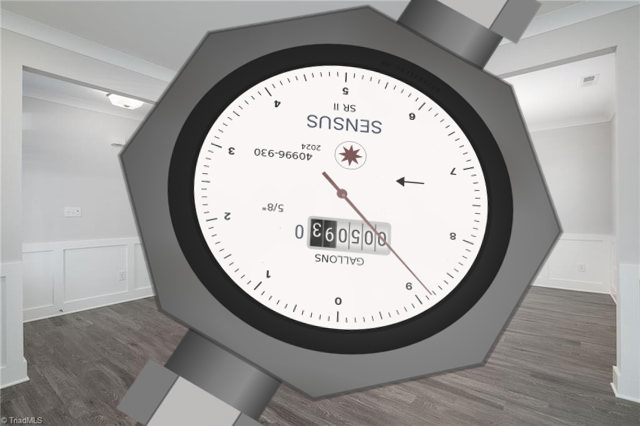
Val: 50928.8,gal
